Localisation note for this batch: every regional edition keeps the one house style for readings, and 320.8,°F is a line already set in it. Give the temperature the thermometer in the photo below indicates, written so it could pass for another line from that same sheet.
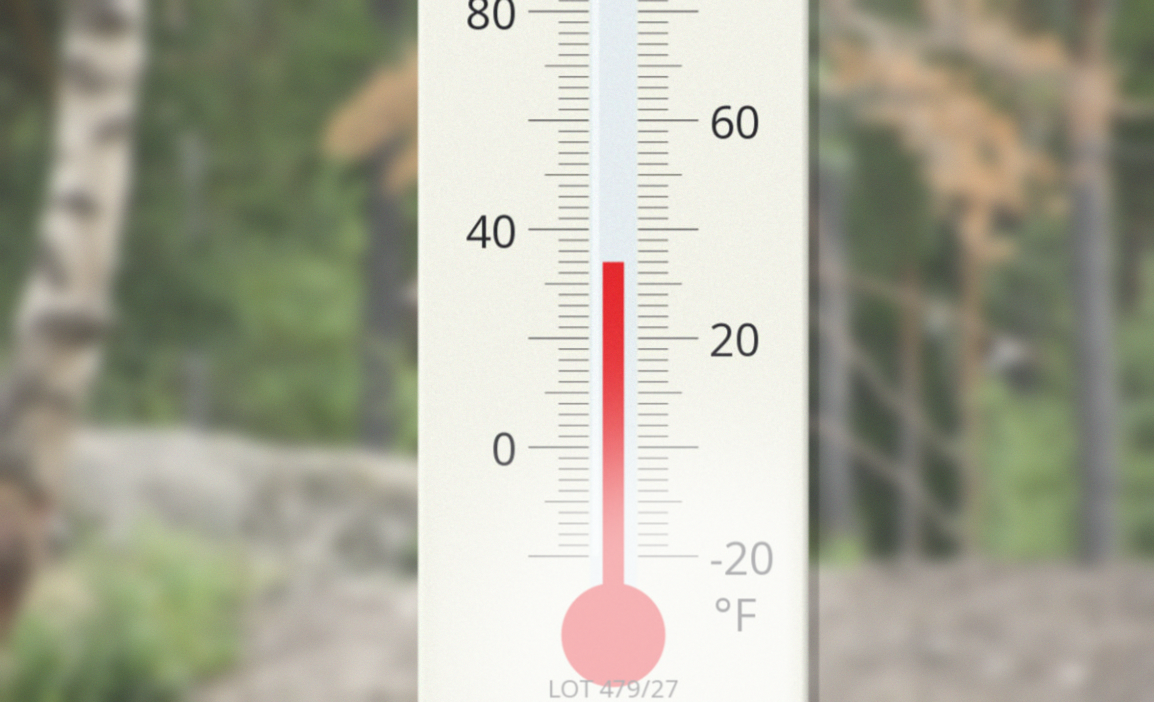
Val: 34,°F
